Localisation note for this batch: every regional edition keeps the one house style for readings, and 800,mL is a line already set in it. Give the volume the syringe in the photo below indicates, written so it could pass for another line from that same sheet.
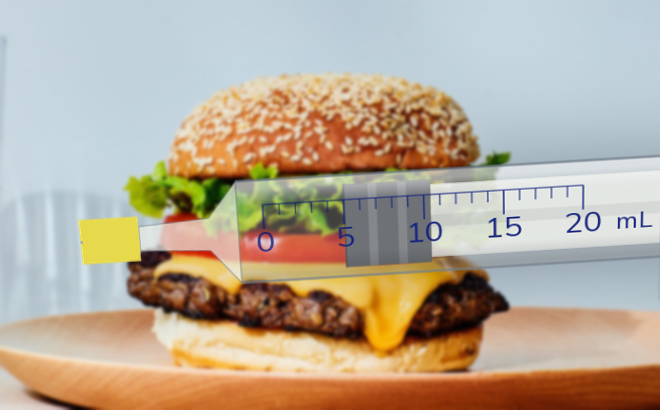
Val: 5,mL
